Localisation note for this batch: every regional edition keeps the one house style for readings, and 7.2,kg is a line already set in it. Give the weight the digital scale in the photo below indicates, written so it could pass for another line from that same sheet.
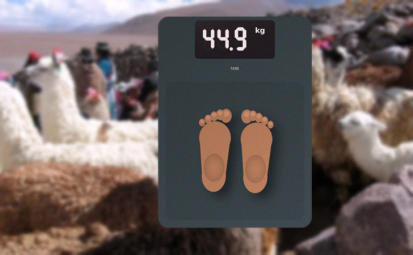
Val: 44.9,kg
